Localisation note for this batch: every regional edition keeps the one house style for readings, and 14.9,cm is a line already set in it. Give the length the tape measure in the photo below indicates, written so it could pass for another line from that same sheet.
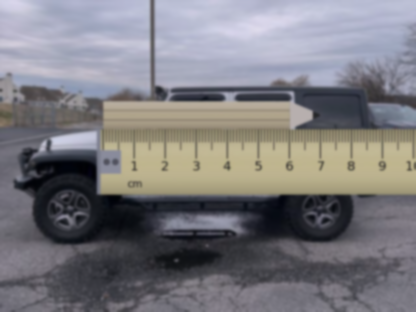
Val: 7,cm
